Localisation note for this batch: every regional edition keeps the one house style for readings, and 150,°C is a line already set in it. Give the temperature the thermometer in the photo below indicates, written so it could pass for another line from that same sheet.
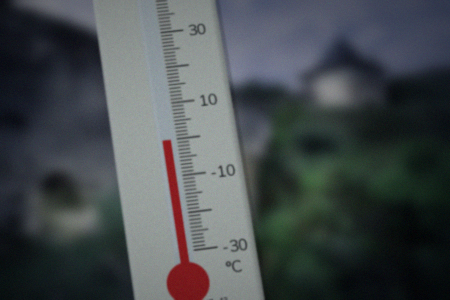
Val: 0,°C
